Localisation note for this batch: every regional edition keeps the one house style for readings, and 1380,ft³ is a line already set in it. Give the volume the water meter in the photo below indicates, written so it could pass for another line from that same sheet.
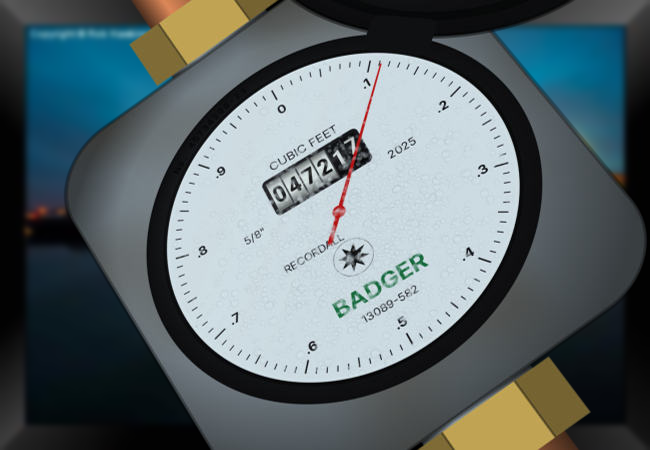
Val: 47217.11,ft³
